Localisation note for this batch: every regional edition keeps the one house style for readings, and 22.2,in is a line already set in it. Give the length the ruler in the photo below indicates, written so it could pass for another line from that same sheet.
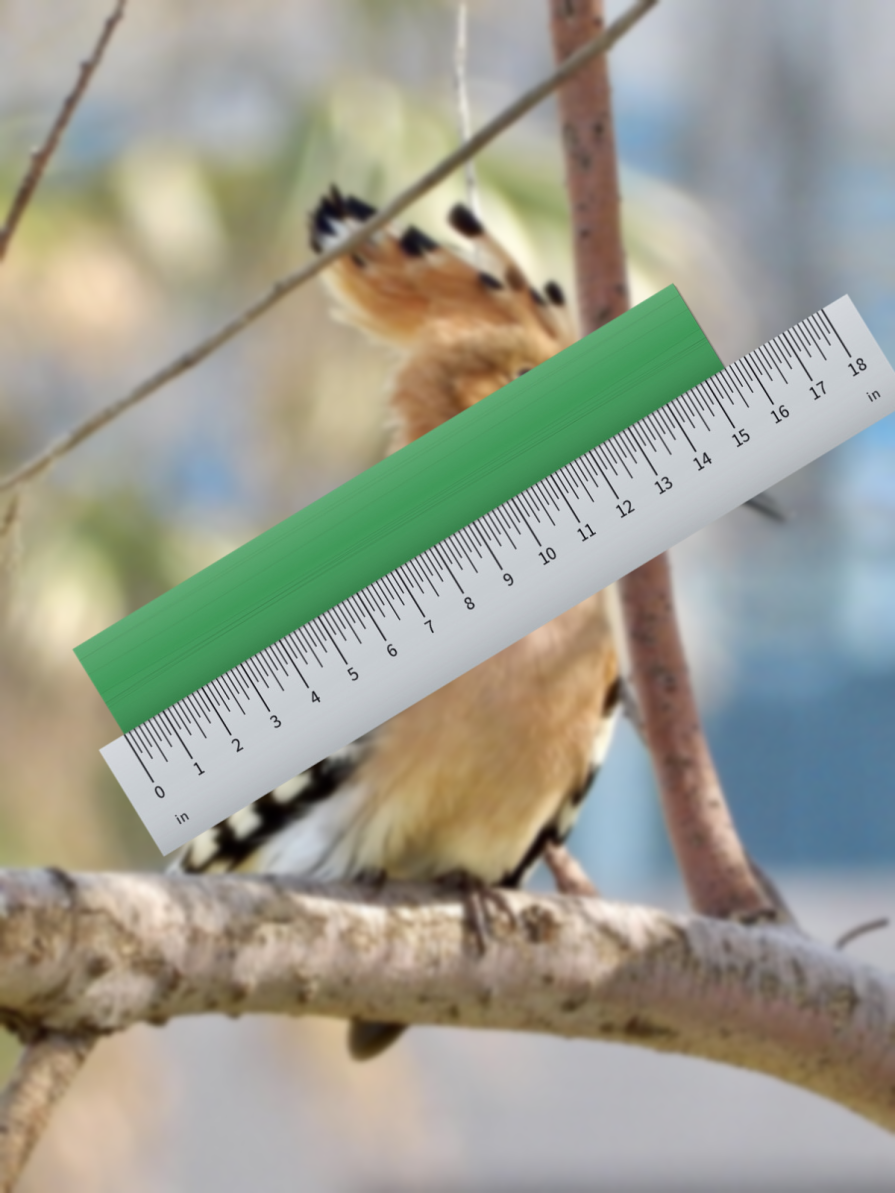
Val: 15.5,in
